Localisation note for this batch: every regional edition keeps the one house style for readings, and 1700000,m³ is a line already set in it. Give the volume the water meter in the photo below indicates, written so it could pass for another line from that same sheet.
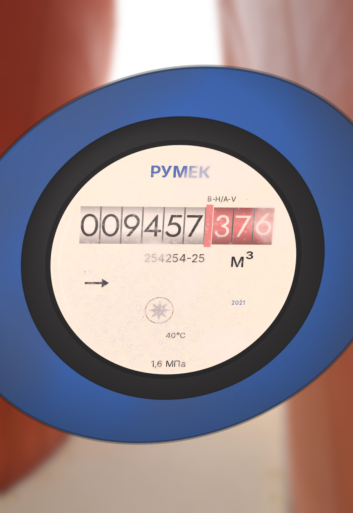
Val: 9457.376,m³
